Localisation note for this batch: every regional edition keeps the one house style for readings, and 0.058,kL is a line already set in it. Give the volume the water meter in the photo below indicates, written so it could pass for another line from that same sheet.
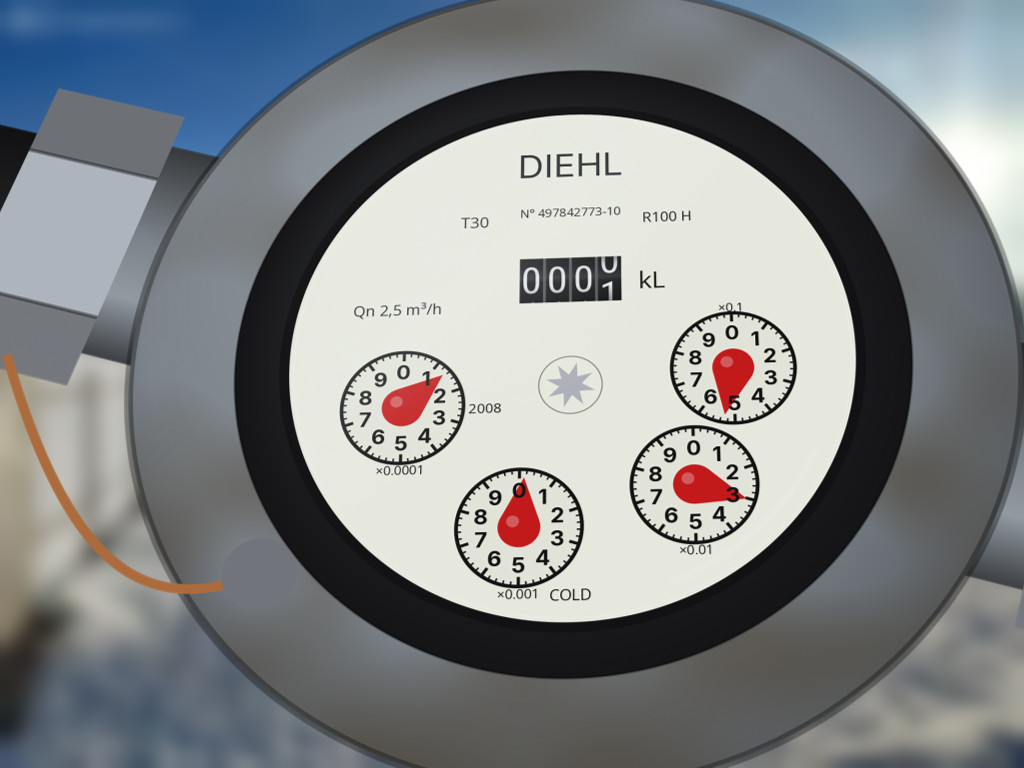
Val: 0.5301,kL
